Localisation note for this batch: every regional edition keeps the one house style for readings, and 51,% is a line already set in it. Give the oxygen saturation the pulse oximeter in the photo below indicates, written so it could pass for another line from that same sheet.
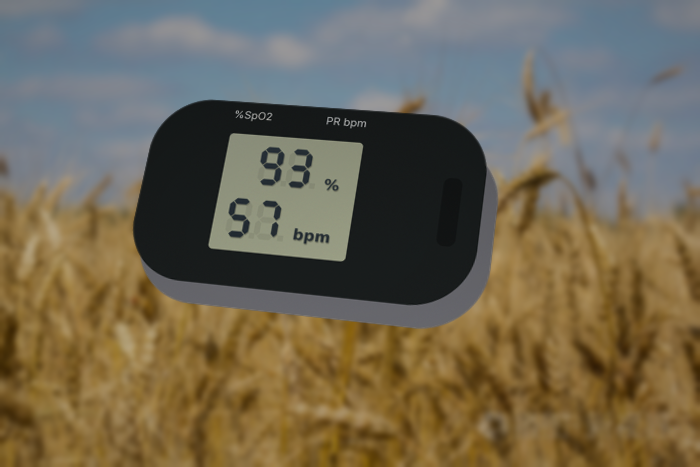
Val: 93,%
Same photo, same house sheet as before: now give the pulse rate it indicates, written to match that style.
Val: 57,bpm
